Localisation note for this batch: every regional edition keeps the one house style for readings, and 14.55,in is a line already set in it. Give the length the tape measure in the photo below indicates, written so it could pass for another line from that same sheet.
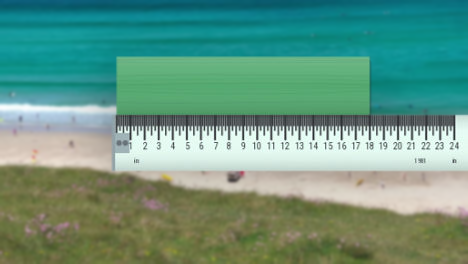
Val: 18,in
